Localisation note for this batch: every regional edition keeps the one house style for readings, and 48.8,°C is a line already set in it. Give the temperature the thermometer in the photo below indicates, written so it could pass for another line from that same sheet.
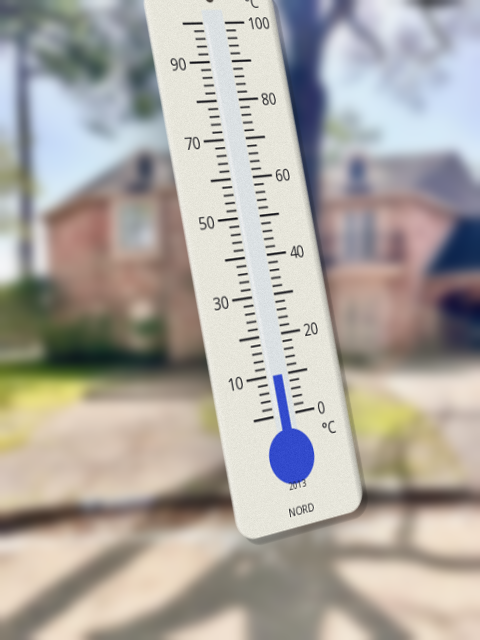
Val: 10,°C
